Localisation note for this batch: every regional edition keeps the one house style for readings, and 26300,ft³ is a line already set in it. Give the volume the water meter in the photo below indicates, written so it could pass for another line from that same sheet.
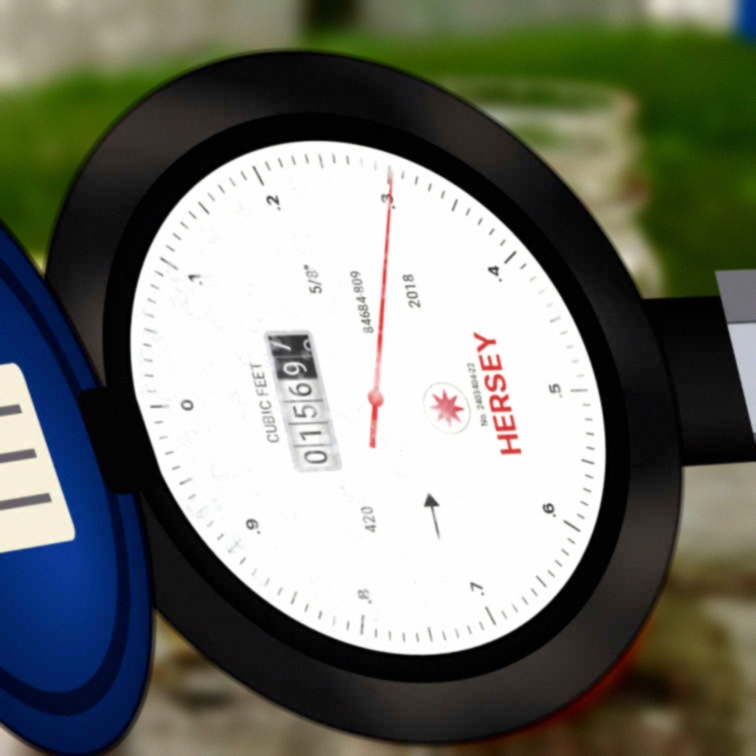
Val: 15697.30,ft³
